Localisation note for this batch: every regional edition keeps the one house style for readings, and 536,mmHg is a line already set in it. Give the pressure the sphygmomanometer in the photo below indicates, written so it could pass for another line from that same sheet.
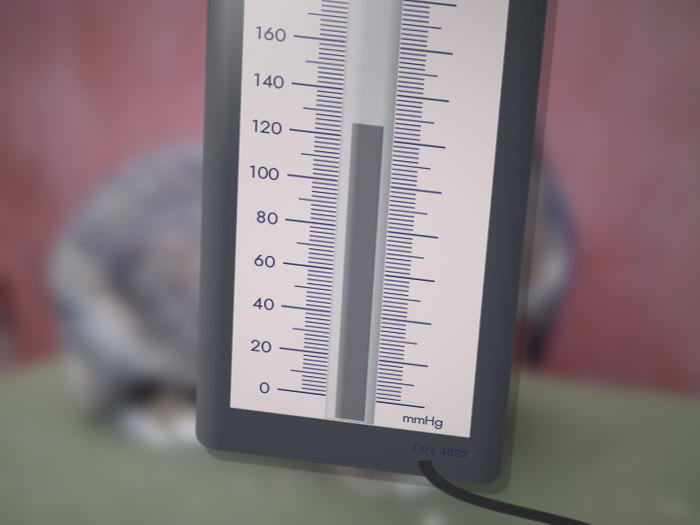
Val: 126,mmHg
